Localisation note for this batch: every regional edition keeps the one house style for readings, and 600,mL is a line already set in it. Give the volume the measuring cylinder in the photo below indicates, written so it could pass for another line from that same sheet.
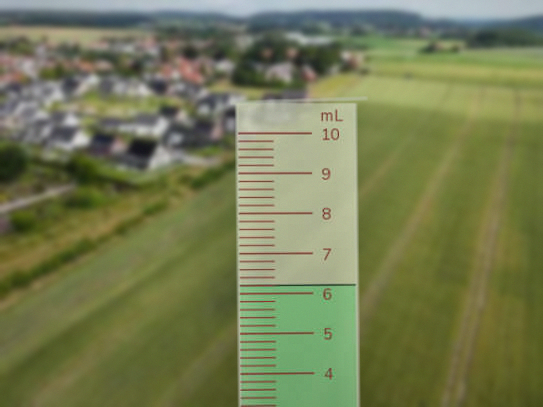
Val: 6.2,mL
